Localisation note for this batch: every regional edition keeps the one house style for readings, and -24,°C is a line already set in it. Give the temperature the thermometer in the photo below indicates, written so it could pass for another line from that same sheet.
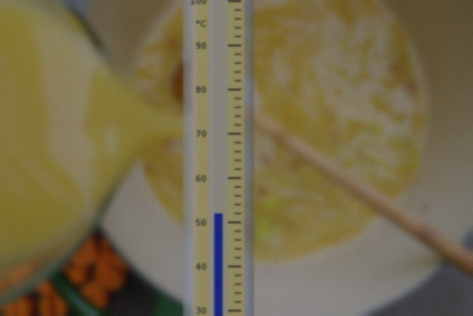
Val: 52,°C
